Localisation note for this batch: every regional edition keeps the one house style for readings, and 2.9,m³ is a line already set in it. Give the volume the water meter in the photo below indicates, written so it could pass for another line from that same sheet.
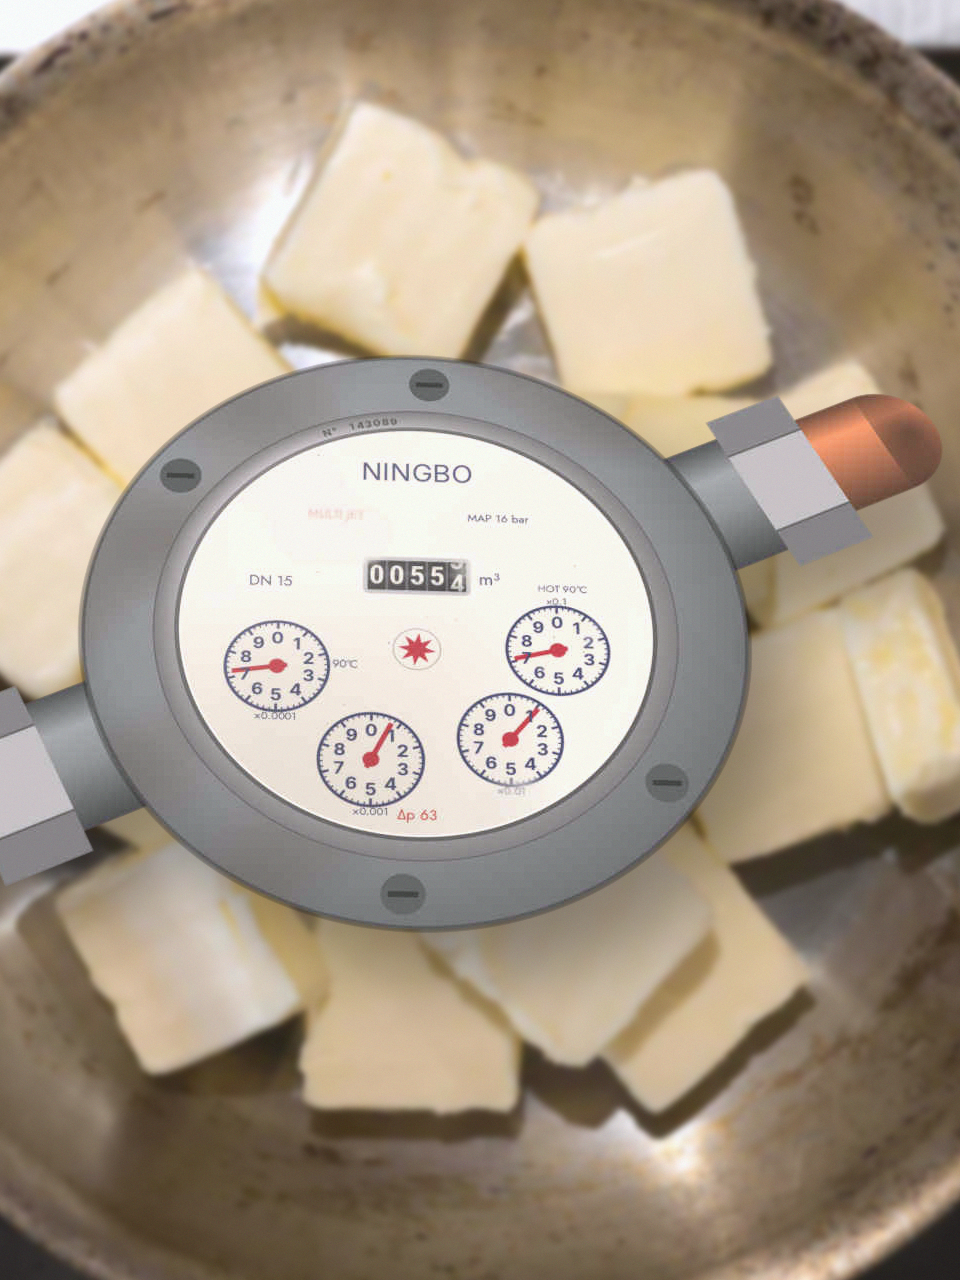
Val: 553.7107,m³
